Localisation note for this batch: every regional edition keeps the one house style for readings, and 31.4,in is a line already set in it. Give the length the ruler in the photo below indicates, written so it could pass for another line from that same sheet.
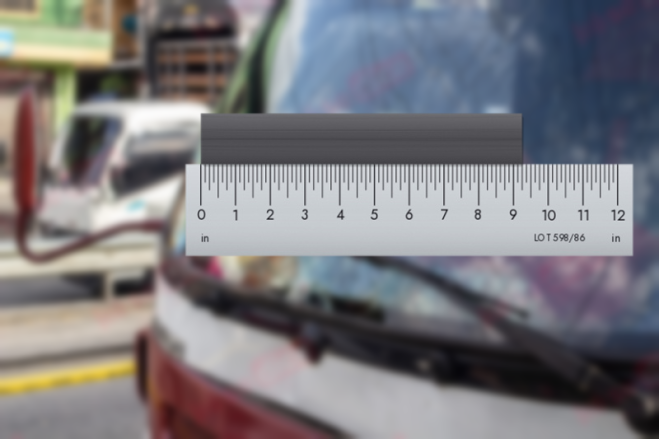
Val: 9.25,in
